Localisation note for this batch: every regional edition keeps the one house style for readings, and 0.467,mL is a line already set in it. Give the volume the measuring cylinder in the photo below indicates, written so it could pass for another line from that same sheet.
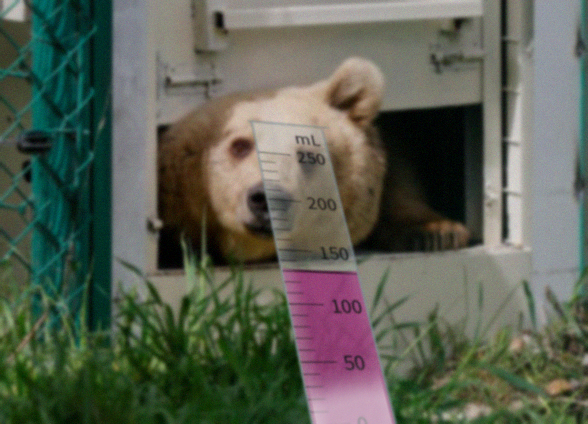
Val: 130,mL
